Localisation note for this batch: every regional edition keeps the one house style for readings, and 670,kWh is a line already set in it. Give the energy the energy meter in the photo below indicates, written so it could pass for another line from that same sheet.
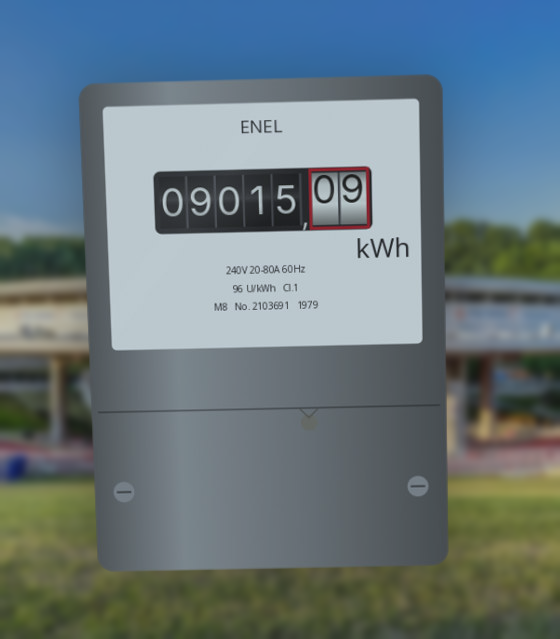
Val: 9015.09,kWh
